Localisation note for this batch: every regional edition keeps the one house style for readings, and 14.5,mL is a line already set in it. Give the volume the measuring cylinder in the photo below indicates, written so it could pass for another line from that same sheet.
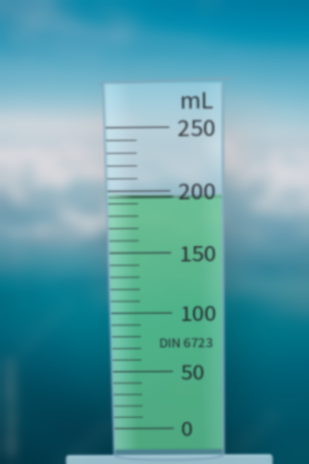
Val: 195,mL
